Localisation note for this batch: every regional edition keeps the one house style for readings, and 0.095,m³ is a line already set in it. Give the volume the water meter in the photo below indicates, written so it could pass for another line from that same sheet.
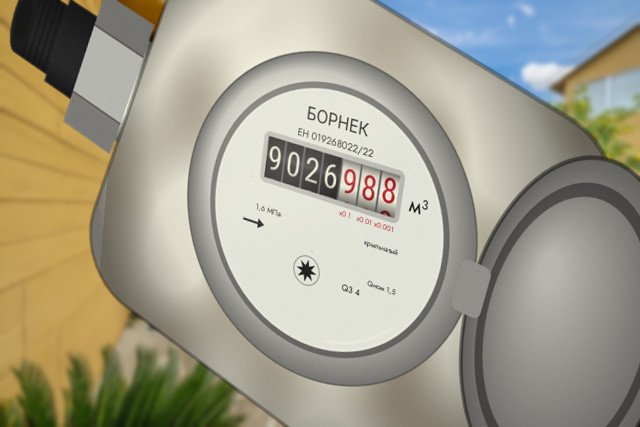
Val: 9026.988,m³
